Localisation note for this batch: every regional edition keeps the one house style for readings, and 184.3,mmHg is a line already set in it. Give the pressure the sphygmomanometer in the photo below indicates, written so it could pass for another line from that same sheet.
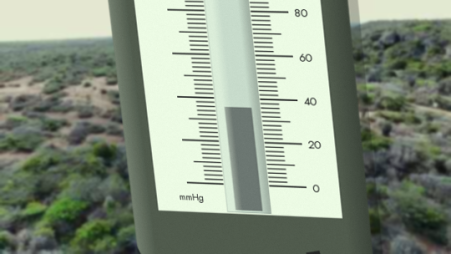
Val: 36,mmHg
